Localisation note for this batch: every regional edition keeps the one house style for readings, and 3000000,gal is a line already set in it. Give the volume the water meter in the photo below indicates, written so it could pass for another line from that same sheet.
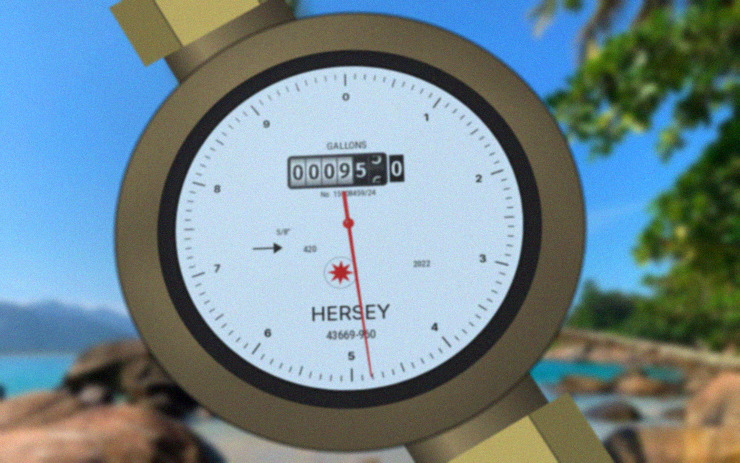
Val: 9554.8,gal
